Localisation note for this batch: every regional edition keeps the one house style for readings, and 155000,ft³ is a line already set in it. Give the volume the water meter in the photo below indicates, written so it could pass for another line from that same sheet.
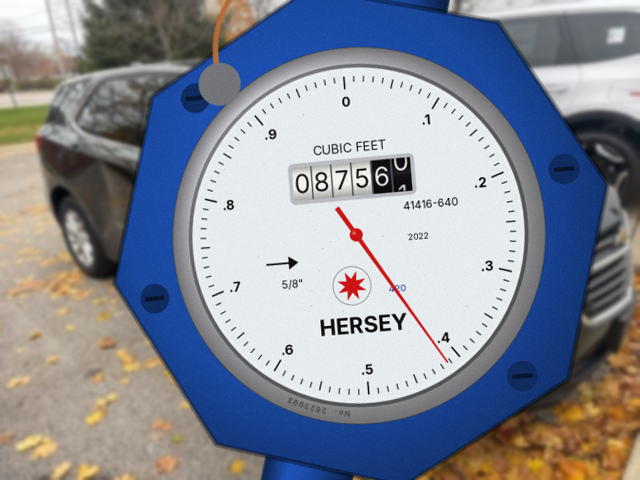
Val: 87560.41,ft³
